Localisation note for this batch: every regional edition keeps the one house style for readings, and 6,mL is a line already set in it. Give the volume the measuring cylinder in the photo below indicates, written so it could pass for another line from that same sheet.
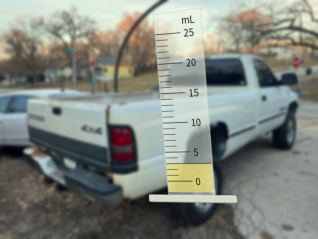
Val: 3,mL
